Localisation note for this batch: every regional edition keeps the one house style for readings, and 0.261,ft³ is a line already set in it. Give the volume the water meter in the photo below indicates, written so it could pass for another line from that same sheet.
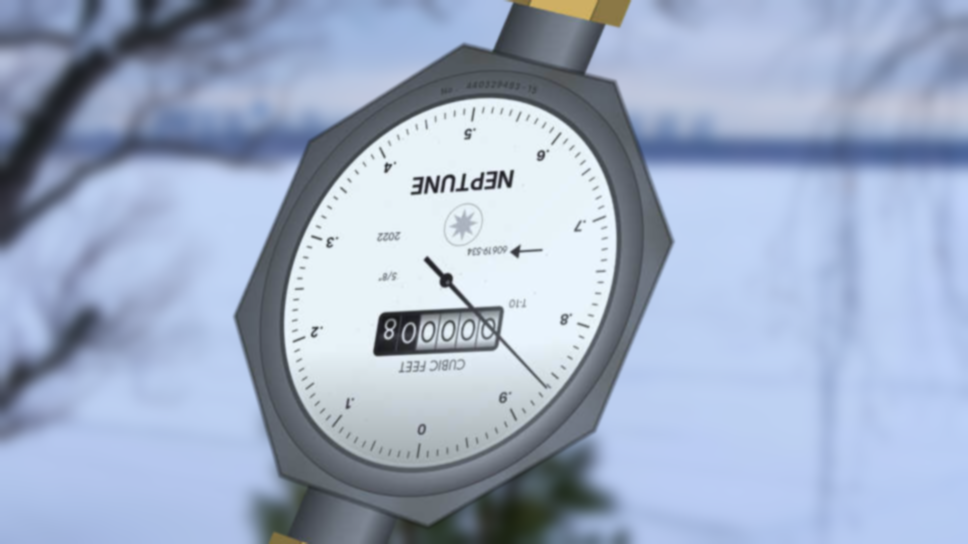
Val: 7.86,ft³
